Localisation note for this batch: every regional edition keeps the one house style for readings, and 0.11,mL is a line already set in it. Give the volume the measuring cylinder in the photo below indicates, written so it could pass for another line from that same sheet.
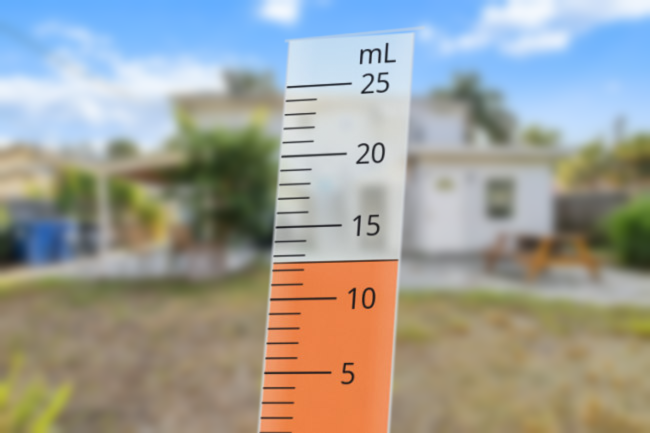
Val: 12.5,mL
